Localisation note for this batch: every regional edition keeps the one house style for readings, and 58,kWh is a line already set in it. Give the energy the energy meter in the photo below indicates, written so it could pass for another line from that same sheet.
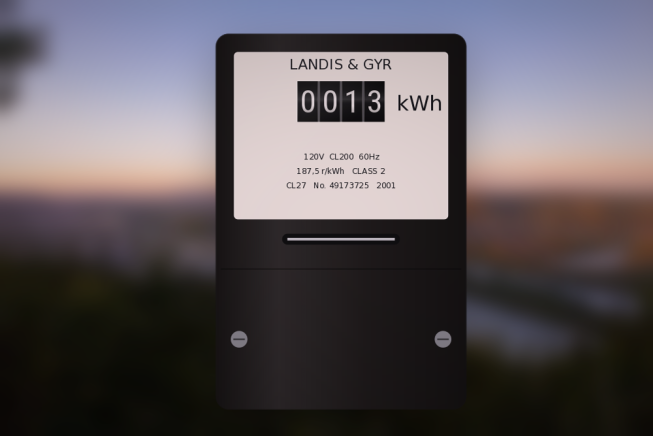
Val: 13,kWh
